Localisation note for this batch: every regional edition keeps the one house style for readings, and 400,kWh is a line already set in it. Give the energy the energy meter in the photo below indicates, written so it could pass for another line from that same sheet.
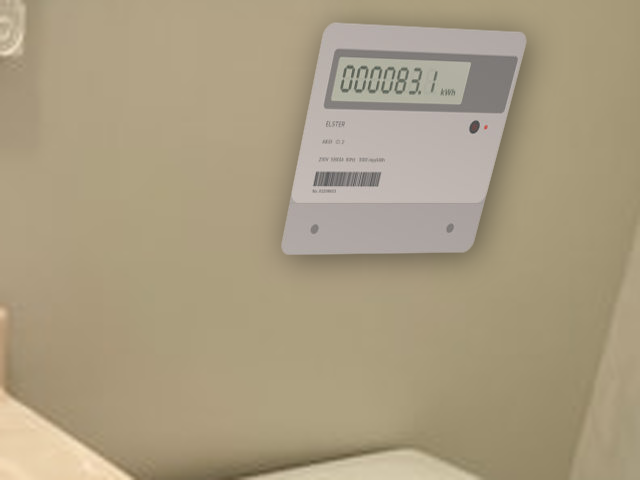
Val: 83.1,kWh
